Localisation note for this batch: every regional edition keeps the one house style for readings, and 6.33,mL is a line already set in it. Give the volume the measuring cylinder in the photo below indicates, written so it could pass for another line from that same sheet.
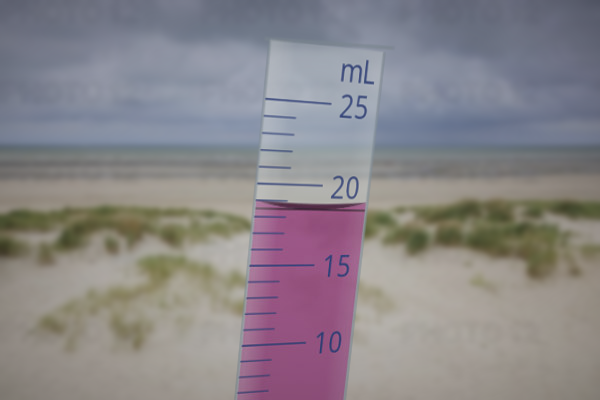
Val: 18.5,mL
